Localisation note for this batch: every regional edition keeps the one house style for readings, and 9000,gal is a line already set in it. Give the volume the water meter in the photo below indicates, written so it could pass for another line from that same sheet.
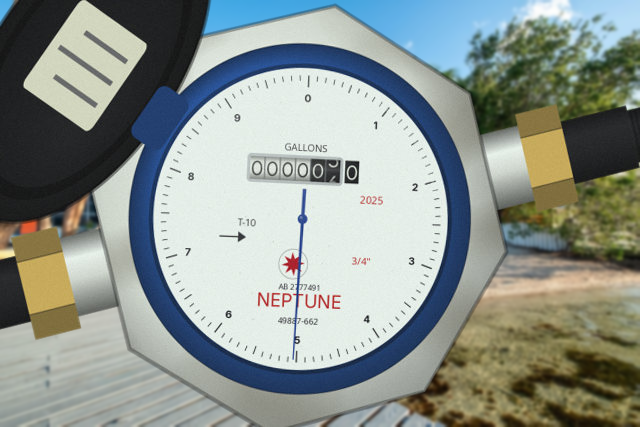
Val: 55.0,gal
